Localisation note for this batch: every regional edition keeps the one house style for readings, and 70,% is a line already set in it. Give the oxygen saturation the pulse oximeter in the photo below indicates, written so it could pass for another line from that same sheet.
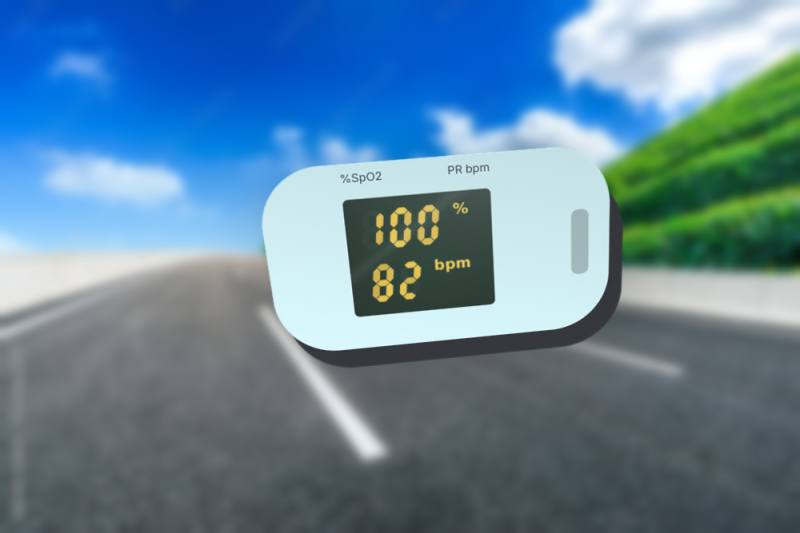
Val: 100,%
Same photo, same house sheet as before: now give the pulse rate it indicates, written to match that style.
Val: 82,bpm
